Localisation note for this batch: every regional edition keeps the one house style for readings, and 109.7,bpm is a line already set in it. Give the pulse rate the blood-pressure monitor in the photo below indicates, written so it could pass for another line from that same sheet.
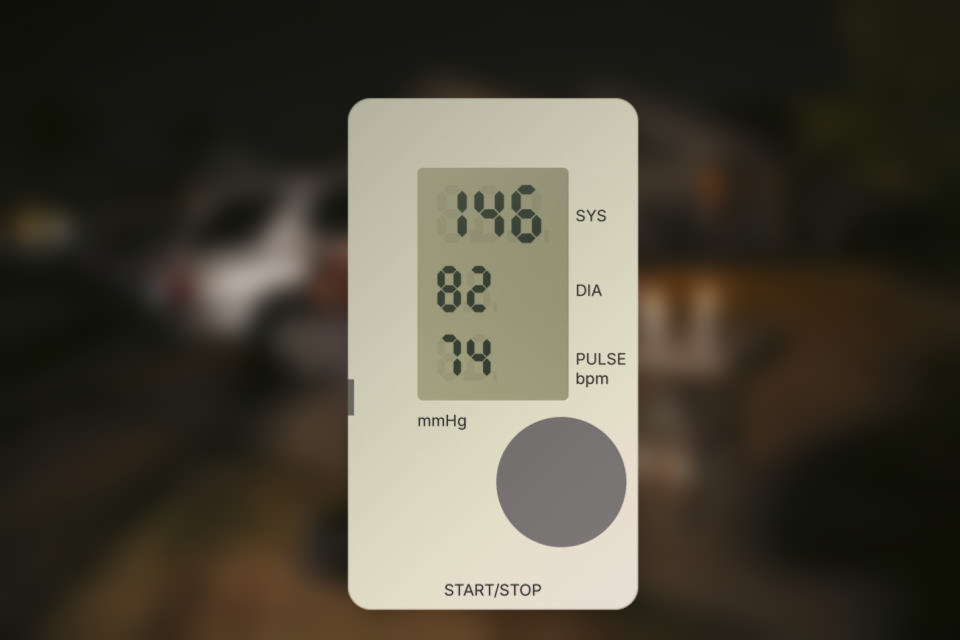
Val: 74,bpm
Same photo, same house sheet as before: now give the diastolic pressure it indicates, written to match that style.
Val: 82,mmHg
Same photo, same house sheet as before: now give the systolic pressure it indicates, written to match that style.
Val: 146,mmHg
